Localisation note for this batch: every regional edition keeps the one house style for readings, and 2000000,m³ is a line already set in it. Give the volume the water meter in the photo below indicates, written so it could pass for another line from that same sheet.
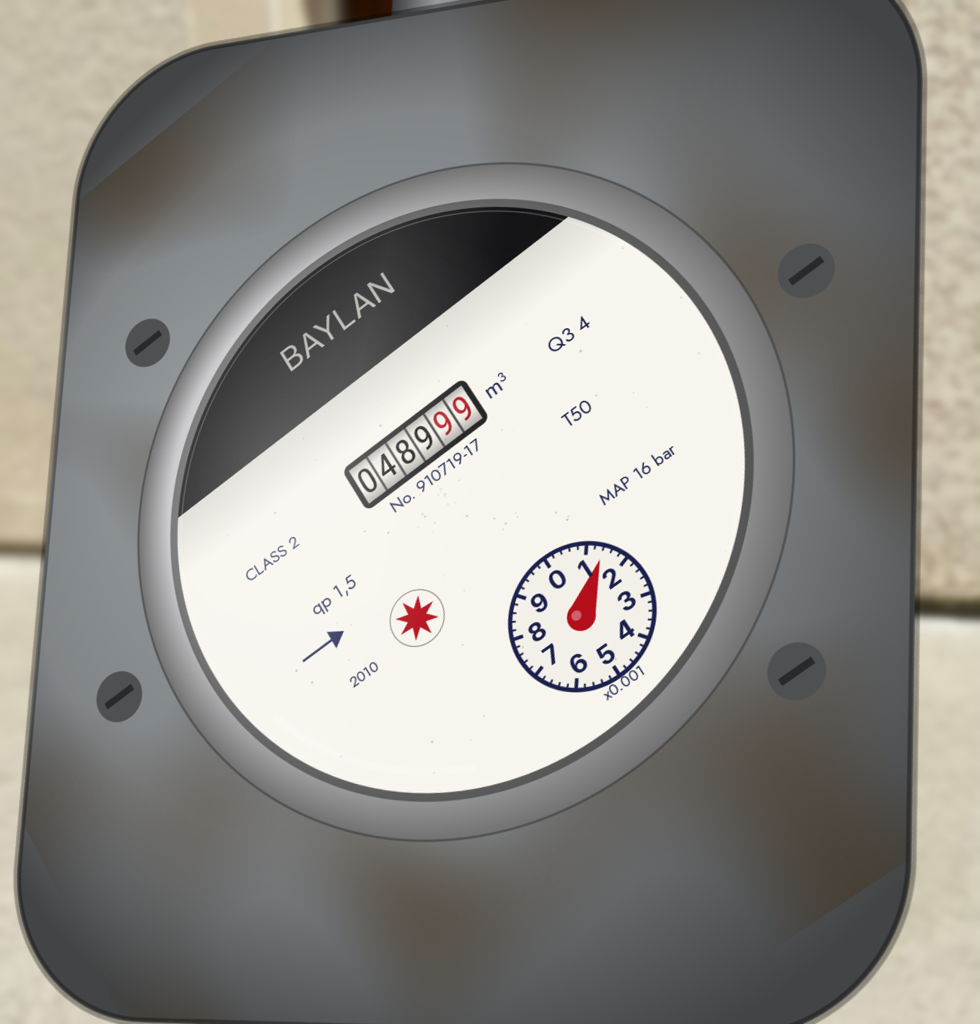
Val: 489.991,m³
